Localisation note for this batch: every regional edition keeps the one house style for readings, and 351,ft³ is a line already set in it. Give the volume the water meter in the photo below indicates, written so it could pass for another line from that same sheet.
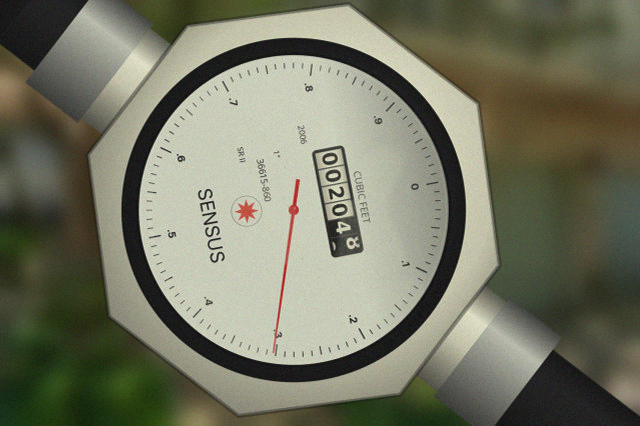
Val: 2048.30,ft³
